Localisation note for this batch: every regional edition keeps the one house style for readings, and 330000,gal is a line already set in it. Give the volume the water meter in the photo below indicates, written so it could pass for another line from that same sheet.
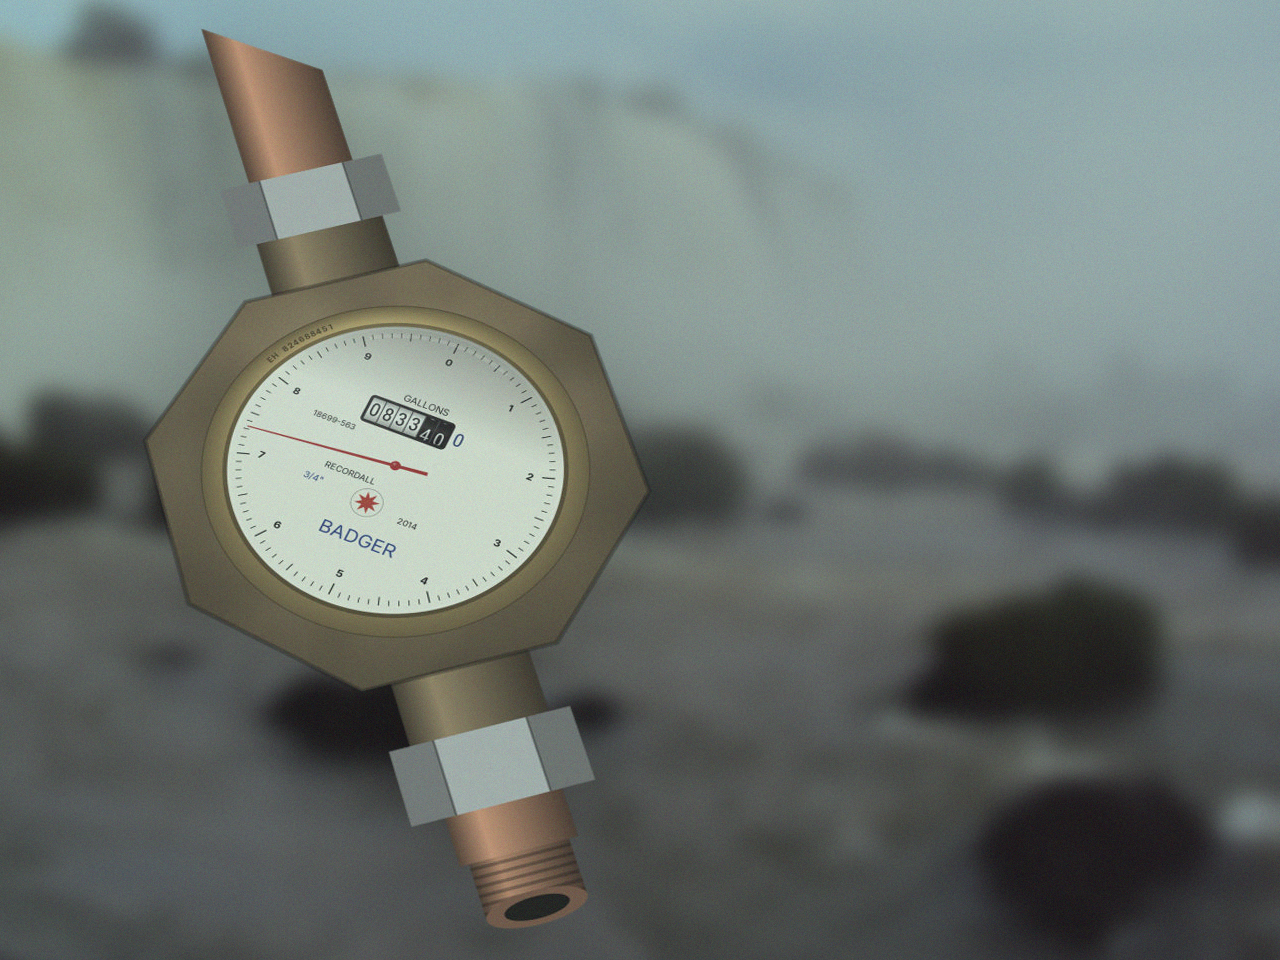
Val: 833397.3,gal
